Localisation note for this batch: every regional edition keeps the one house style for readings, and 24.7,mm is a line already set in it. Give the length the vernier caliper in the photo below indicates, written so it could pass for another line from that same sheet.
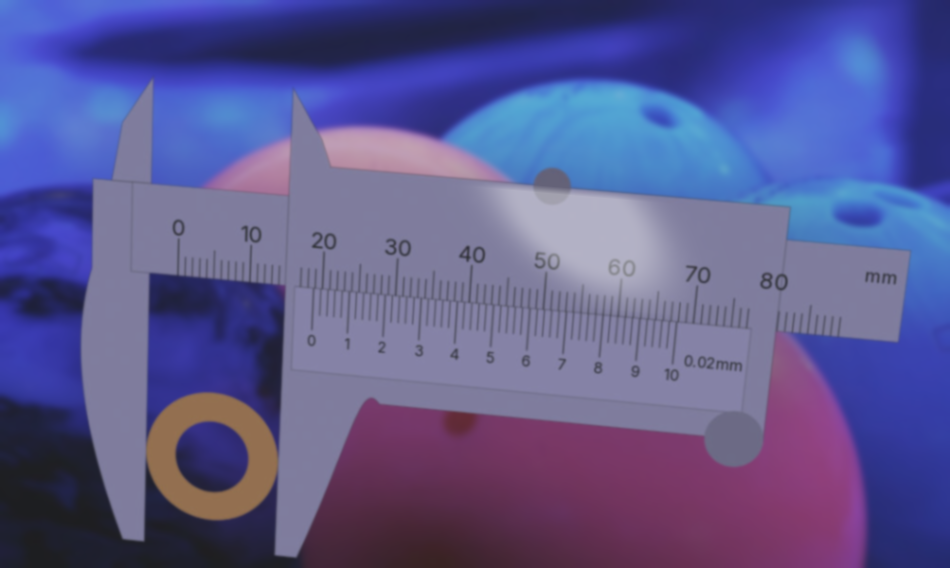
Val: 18.8,mm
